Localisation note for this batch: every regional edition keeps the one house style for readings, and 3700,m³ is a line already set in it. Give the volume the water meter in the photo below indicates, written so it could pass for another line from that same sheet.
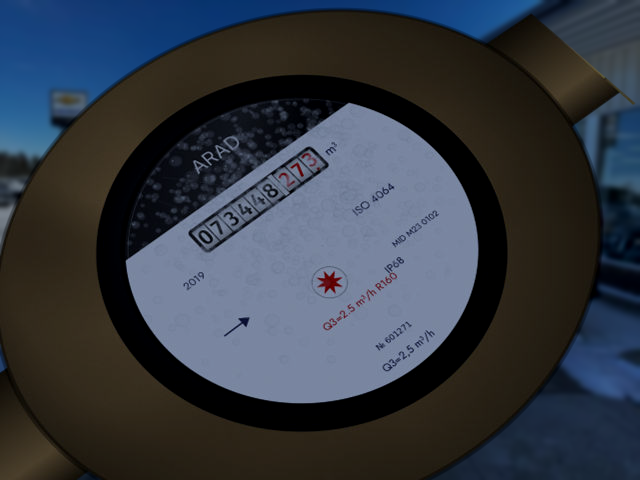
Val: 73448.273,m³
